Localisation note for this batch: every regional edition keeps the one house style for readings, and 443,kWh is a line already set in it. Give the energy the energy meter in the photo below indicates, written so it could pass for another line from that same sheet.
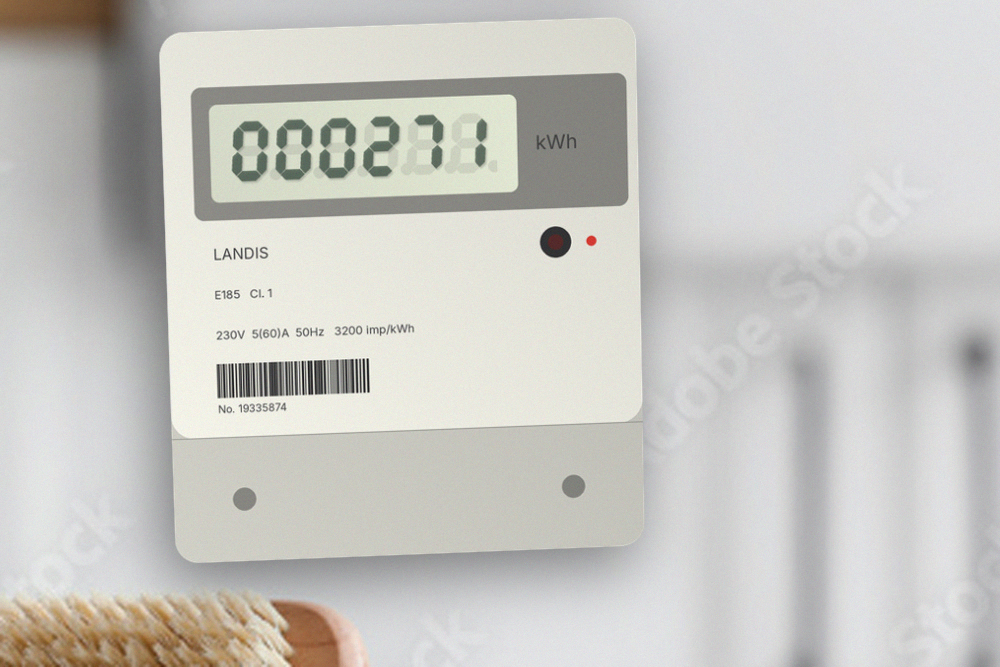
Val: 271,kWh
